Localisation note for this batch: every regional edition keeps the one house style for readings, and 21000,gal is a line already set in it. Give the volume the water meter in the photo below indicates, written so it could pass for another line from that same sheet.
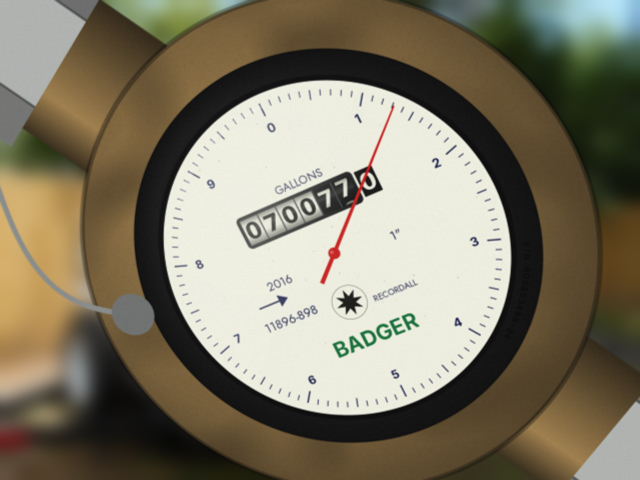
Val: 700771.3,gal
